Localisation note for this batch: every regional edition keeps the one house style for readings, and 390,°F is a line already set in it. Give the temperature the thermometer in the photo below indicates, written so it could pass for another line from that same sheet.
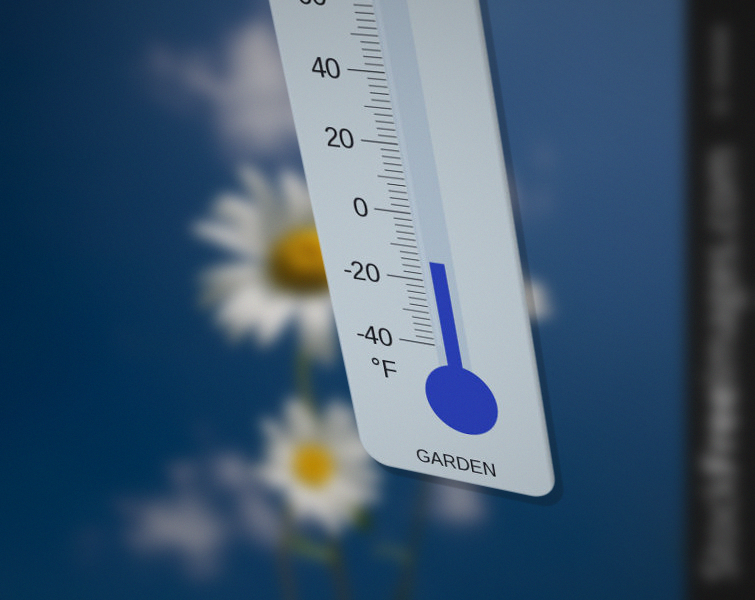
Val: -14,°F
